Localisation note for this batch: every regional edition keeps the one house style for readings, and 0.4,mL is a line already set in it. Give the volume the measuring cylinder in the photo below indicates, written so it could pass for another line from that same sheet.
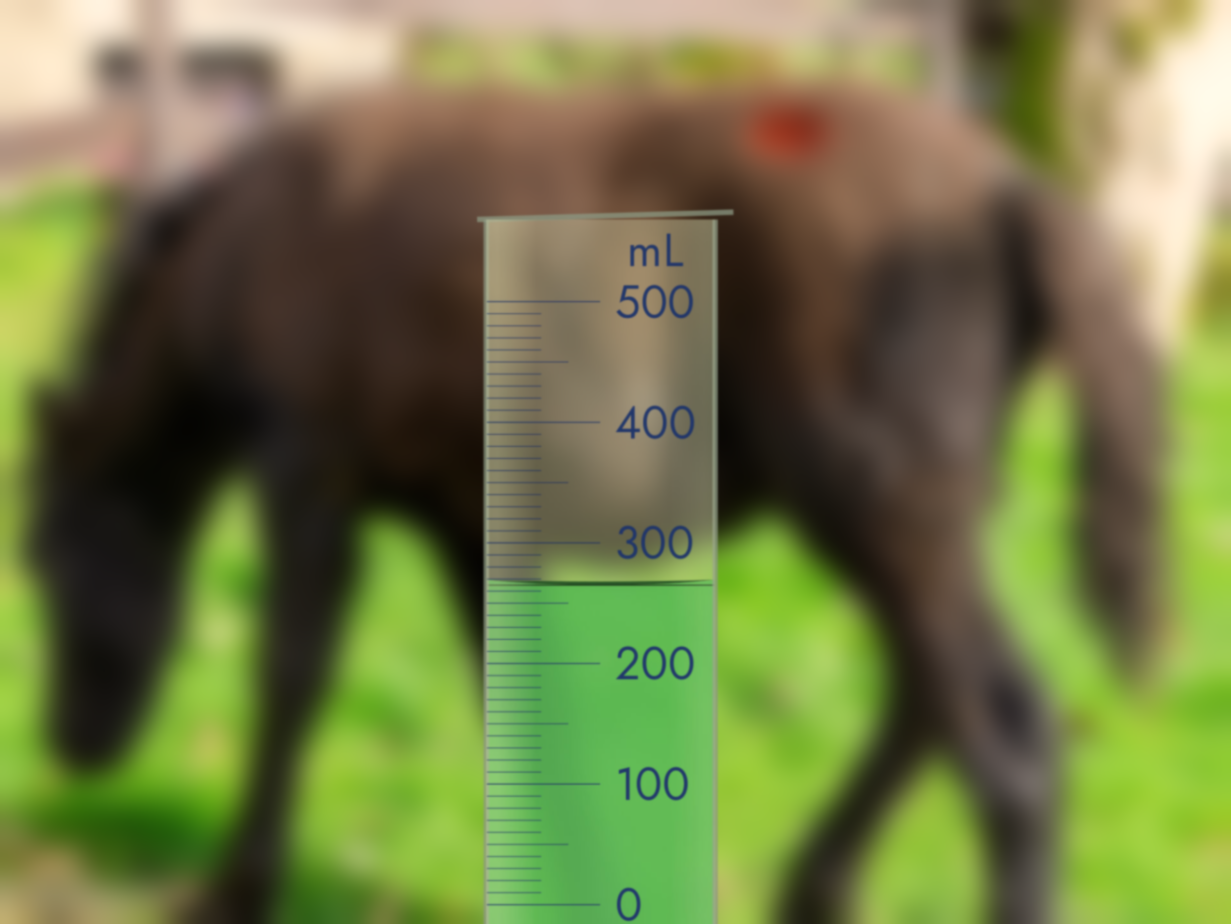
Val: 265,mL
